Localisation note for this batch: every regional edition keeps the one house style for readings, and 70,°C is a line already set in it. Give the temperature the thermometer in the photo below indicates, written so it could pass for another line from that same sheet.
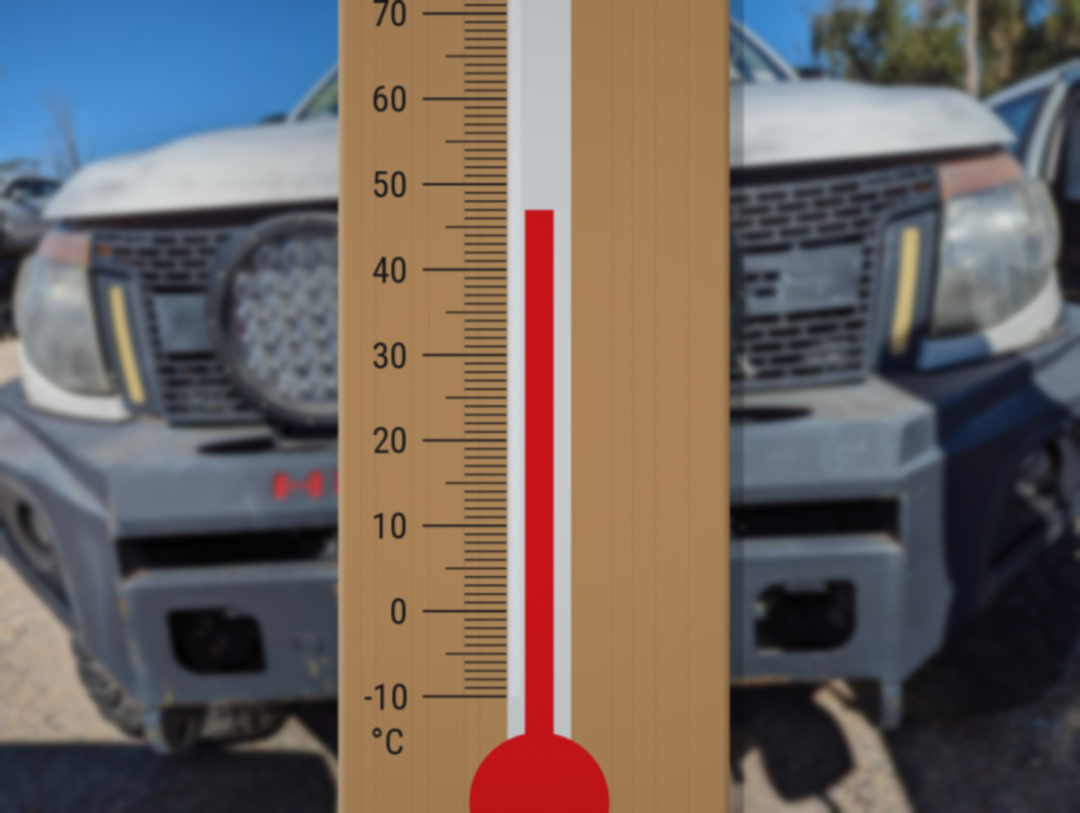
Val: 47,°C
